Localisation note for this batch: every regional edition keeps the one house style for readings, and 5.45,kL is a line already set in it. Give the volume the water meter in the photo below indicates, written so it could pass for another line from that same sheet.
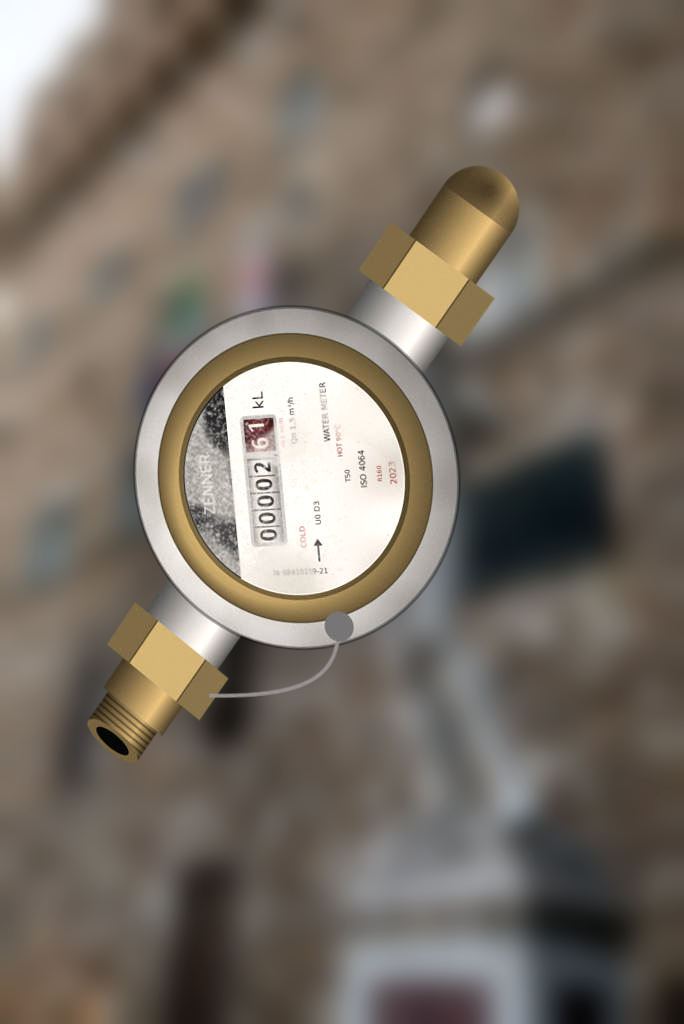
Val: 2.61,kL
